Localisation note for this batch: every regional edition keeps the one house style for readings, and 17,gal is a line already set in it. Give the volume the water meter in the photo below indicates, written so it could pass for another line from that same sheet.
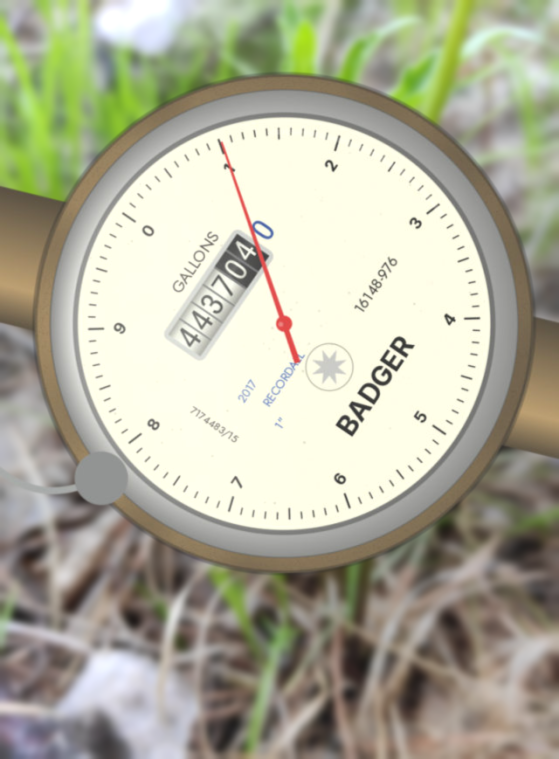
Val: 4437041.0,gal
